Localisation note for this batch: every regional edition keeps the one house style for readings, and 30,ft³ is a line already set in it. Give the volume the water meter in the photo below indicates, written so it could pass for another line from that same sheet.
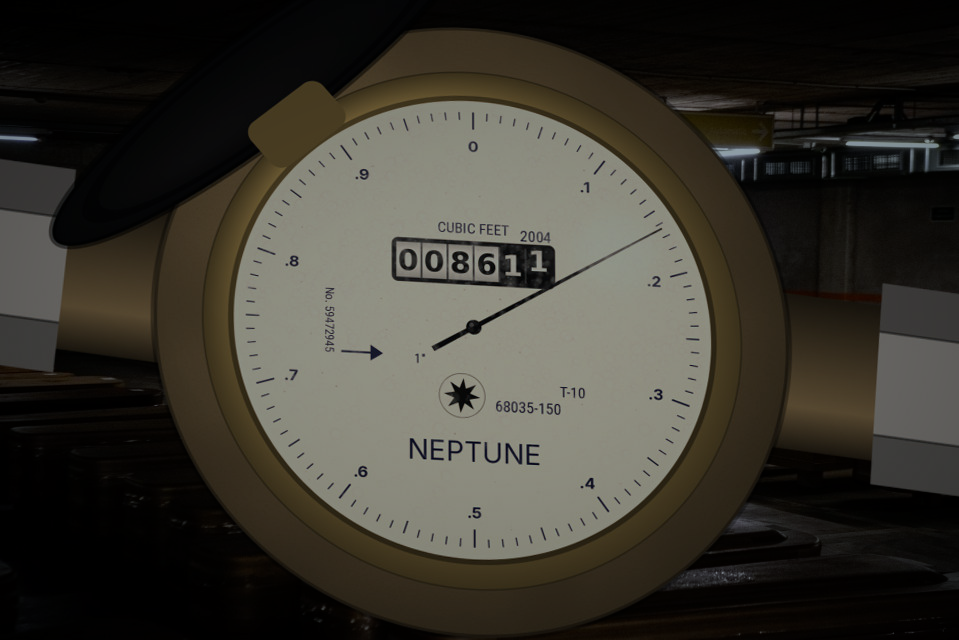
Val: 8611.16,ft³
